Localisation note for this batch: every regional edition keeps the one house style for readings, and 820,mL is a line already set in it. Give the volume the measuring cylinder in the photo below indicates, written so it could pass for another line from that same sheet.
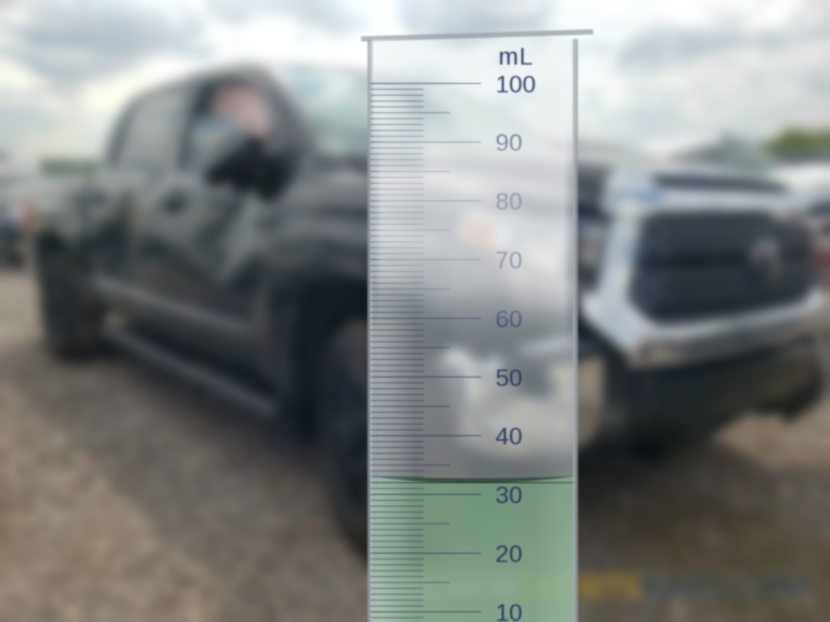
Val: 32,mL
